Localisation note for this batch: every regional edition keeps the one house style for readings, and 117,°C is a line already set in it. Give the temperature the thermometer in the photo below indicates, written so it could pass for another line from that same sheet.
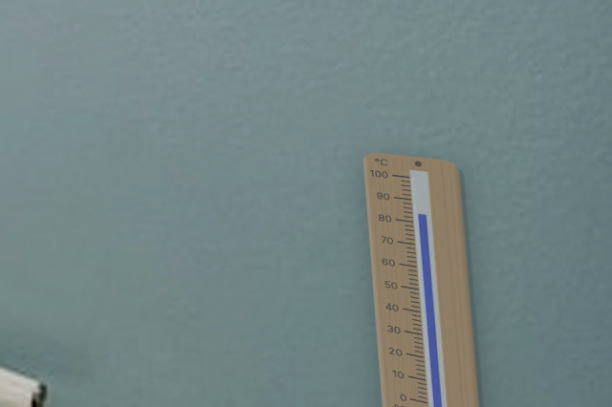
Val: 84,°C
